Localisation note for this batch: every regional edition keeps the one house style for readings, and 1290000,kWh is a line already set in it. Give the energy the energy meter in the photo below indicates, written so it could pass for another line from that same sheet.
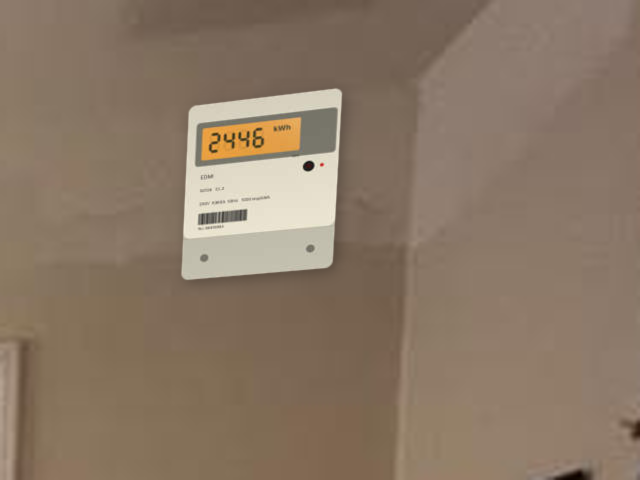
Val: 2446,kWh
